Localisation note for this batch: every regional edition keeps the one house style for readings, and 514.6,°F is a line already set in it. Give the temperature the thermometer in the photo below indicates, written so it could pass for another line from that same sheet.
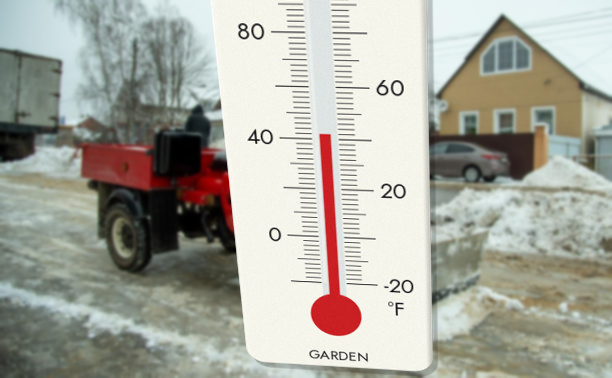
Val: 42,°F
